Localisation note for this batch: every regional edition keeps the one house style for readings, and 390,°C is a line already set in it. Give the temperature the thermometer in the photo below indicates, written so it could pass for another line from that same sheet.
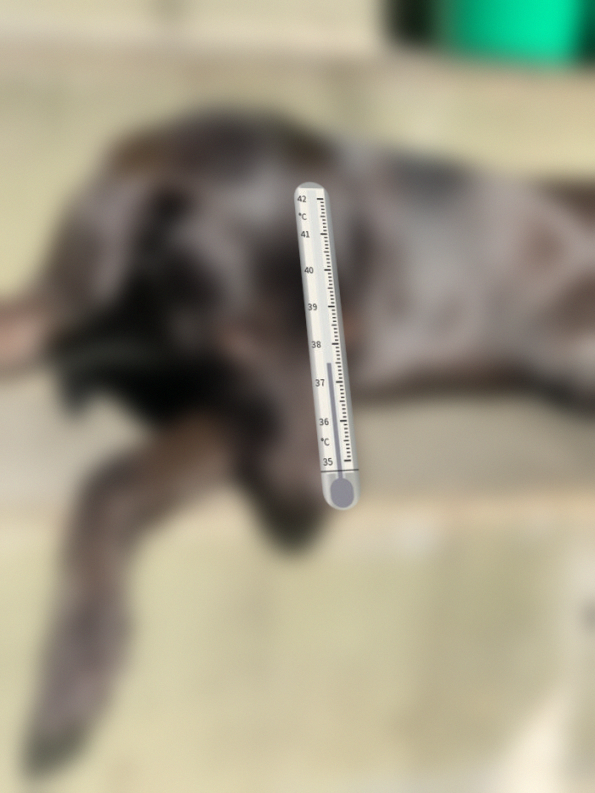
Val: 37.5,°C
